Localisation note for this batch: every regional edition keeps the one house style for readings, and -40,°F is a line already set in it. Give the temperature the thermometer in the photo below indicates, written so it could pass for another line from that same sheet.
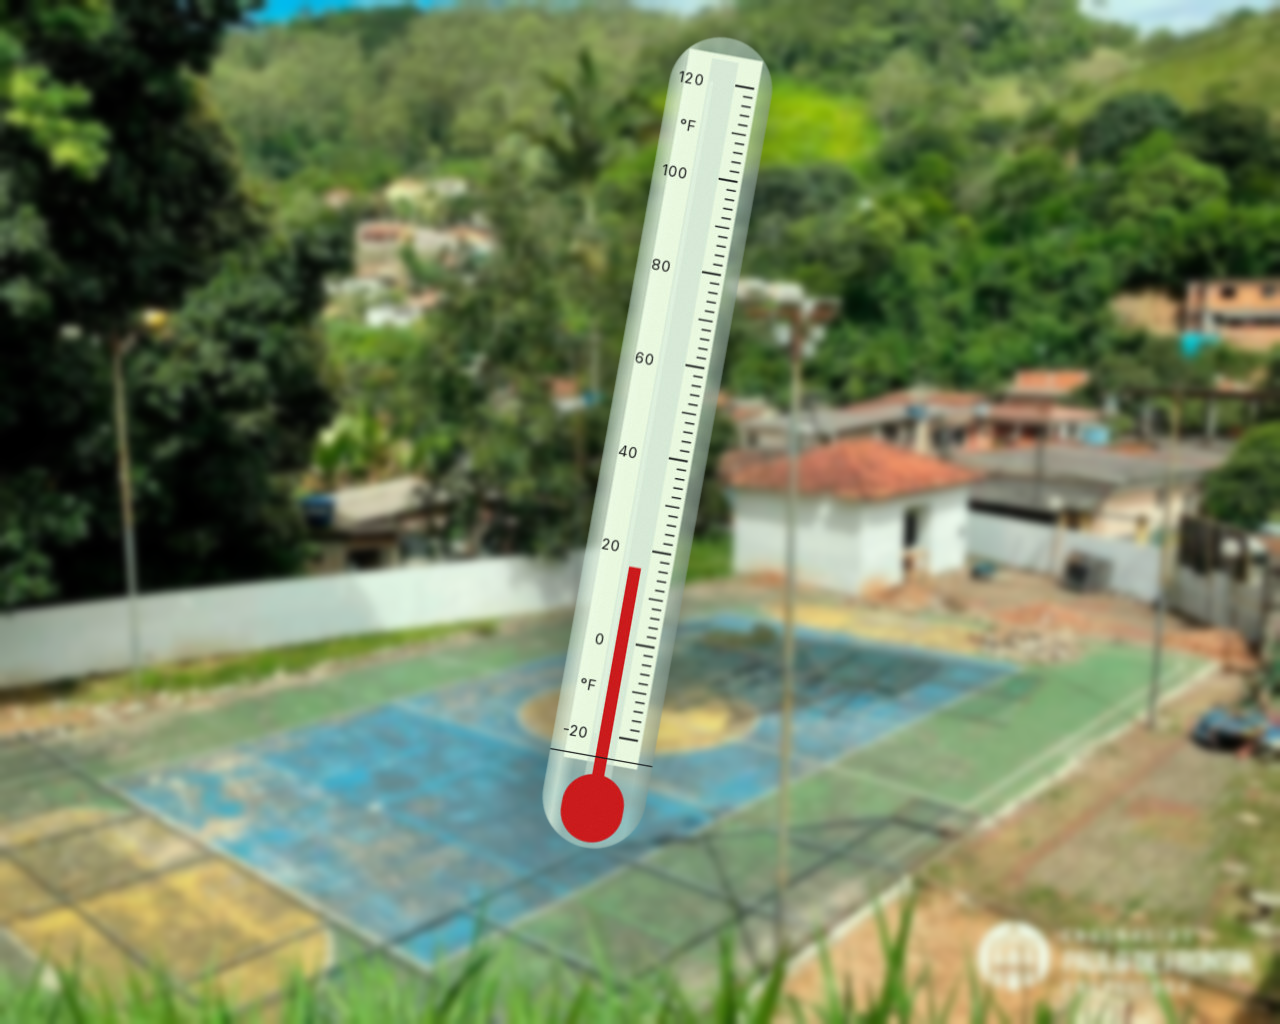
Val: 16,°F
